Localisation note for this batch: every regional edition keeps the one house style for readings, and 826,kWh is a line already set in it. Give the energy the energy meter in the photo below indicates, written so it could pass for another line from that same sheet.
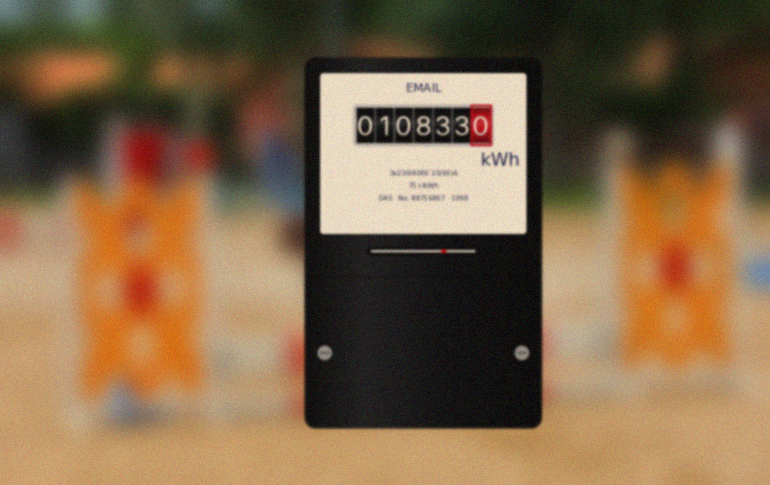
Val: 10833.0,kWh
